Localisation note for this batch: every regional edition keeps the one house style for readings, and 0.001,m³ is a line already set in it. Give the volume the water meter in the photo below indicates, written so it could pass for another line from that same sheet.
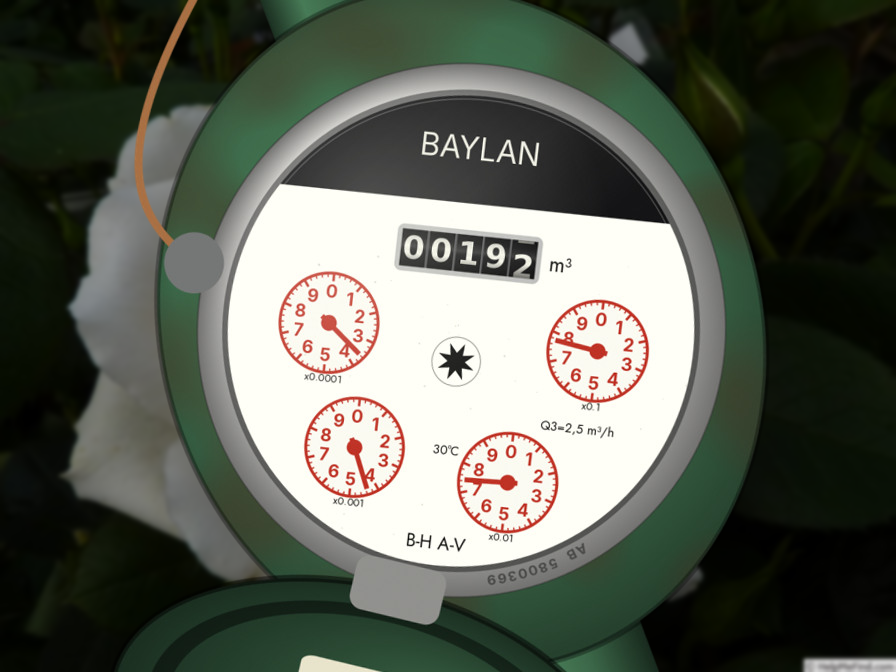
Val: 191.7743,m³
